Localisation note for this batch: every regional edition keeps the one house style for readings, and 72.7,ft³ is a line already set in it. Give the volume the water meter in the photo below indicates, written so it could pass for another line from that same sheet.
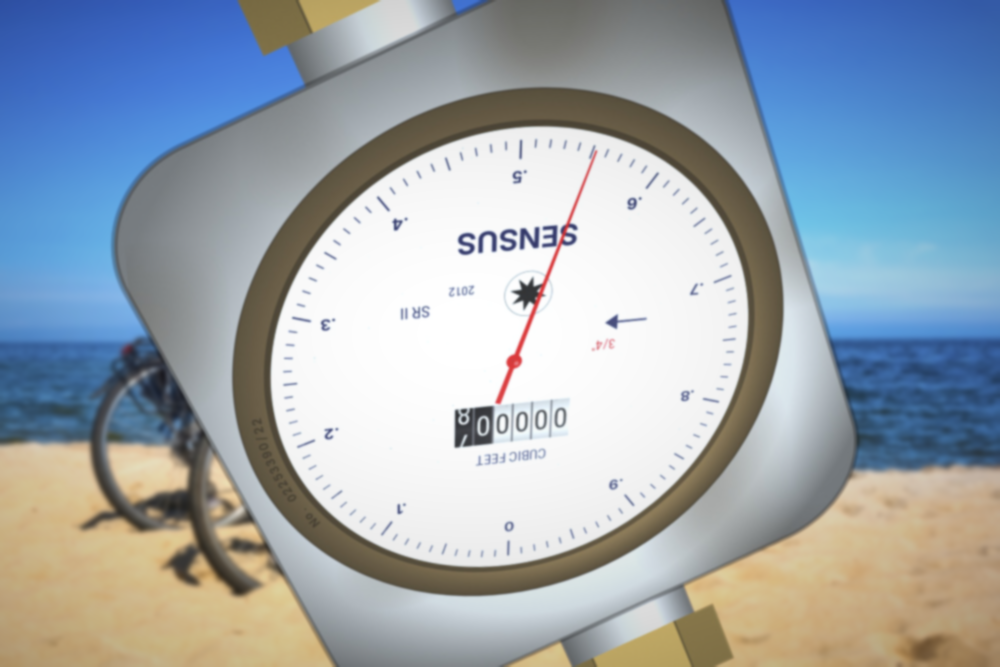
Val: 7.55,ft³
